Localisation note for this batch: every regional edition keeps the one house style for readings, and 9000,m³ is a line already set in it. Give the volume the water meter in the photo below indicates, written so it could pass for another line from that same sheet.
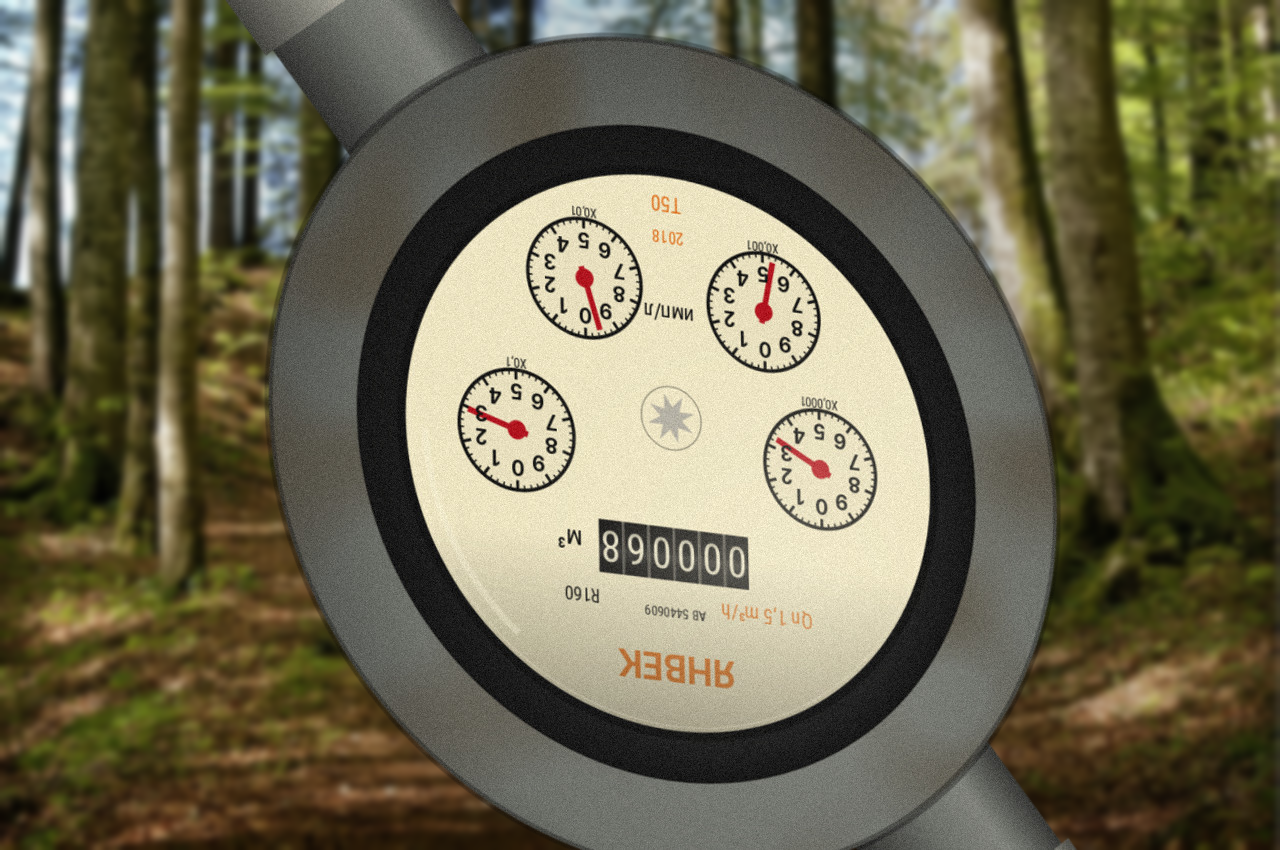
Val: 68.2953,m³
